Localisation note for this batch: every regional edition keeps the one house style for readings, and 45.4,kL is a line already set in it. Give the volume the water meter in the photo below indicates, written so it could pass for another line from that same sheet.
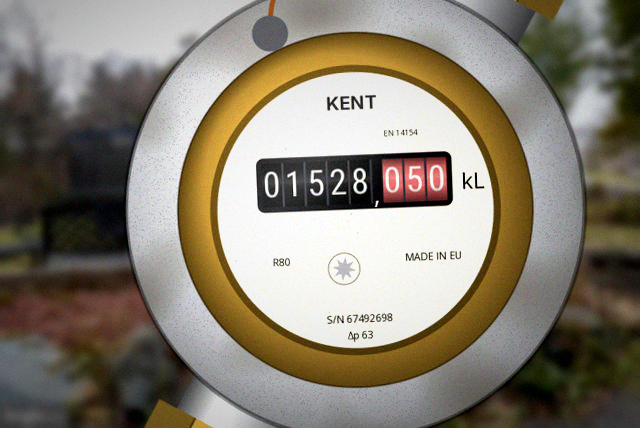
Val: 1528.050,kL
